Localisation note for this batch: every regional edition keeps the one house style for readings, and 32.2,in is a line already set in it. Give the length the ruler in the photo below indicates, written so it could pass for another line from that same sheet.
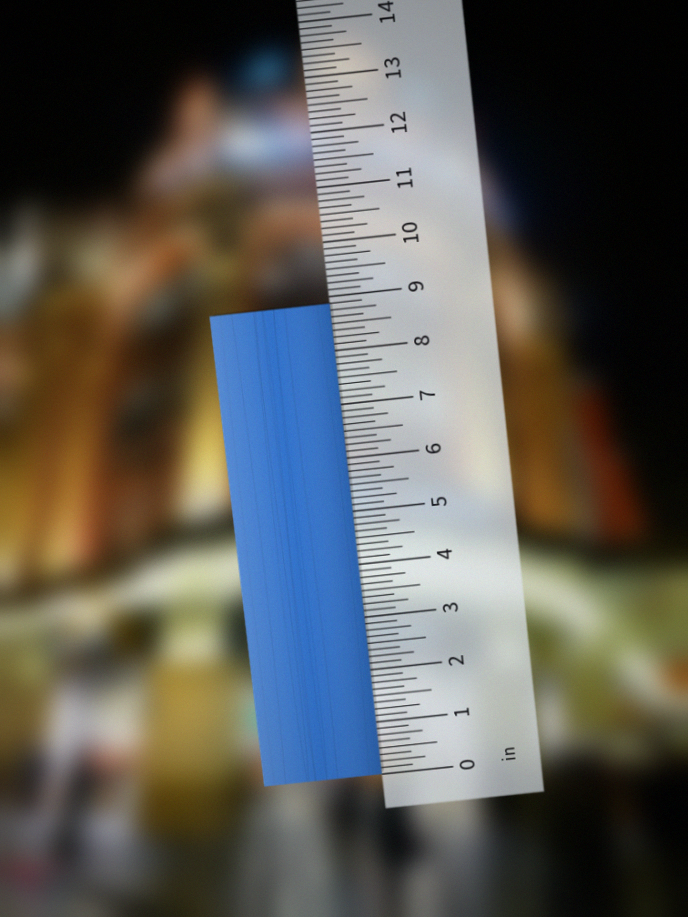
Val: 8.875,in
